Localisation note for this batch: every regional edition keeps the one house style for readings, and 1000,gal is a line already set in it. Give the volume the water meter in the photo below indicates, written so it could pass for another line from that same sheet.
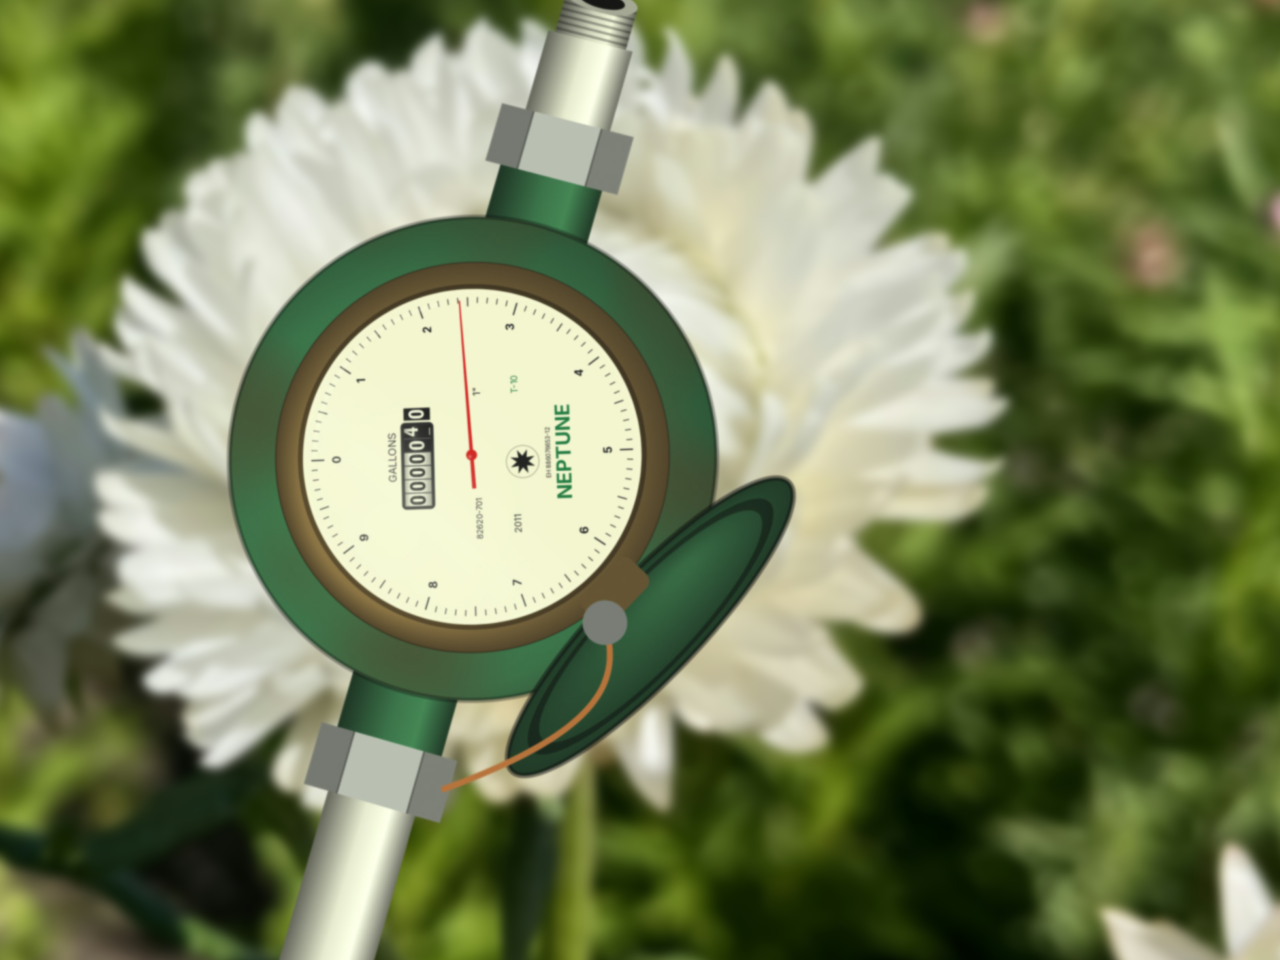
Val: 42.4,gal
